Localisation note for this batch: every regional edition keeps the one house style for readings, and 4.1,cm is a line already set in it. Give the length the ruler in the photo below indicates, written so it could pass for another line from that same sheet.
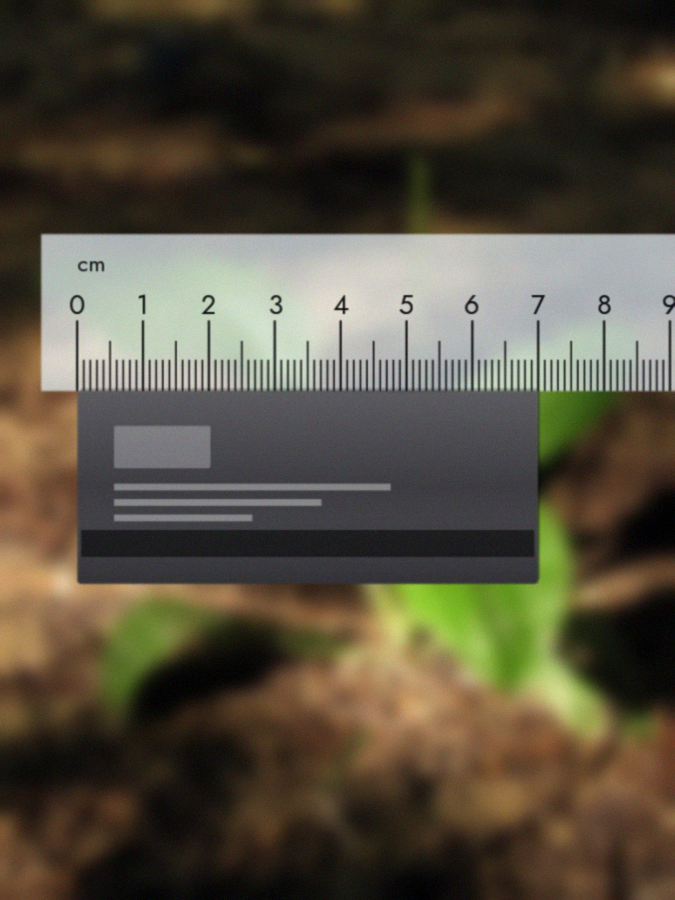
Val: 7,cm
